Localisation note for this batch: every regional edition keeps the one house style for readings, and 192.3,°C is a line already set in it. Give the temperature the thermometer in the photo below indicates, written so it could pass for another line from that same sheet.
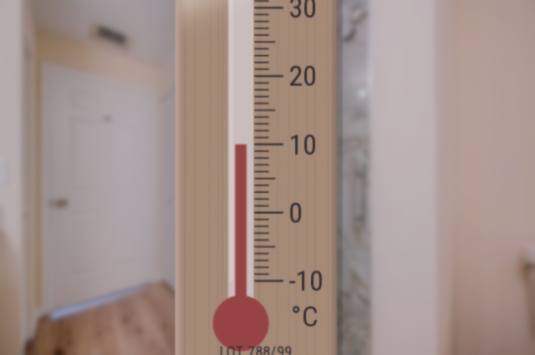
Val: 10,°C
